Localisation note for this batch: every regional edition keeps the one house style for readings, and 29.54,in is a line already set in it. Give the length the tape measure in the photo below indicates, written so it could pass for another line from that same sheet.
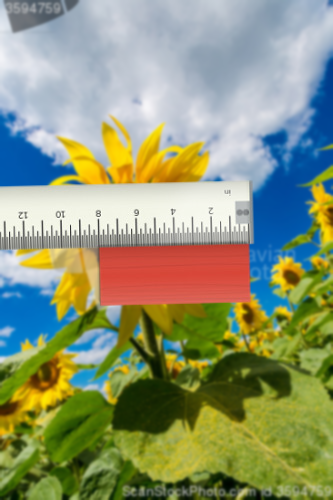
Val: 8,in
